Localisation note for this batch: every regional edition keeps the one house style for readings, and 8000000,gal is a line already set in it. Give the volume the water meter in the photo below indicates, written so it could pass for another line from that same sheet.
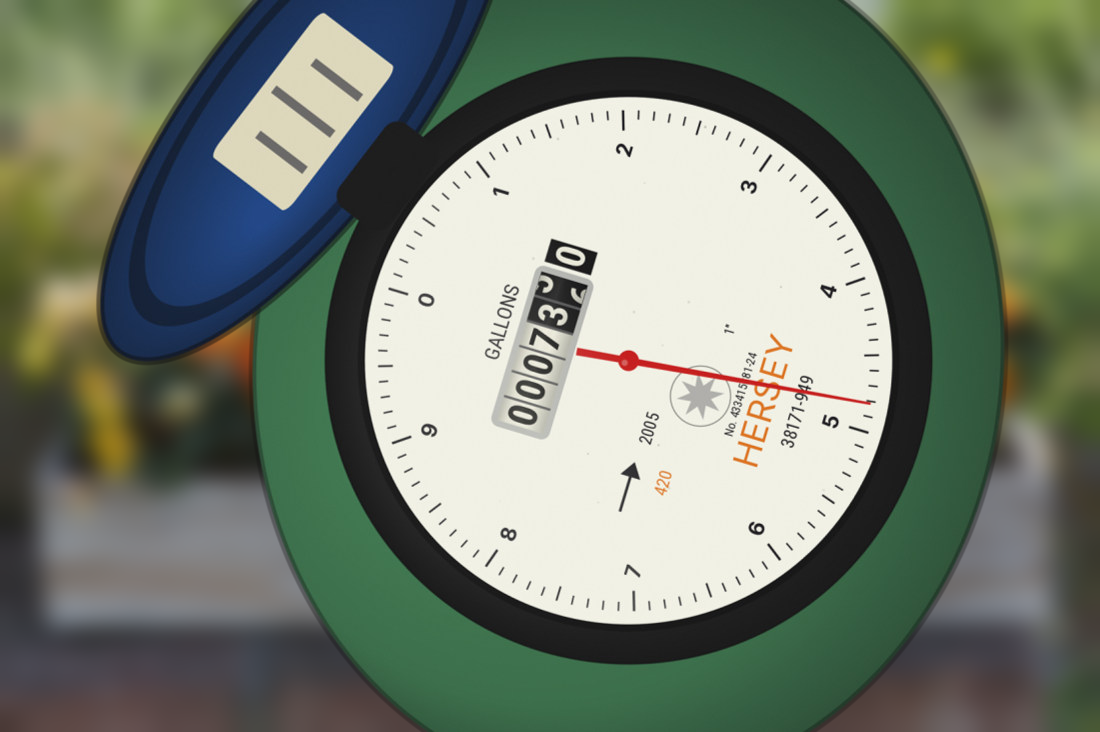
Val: 7354.8,gal
